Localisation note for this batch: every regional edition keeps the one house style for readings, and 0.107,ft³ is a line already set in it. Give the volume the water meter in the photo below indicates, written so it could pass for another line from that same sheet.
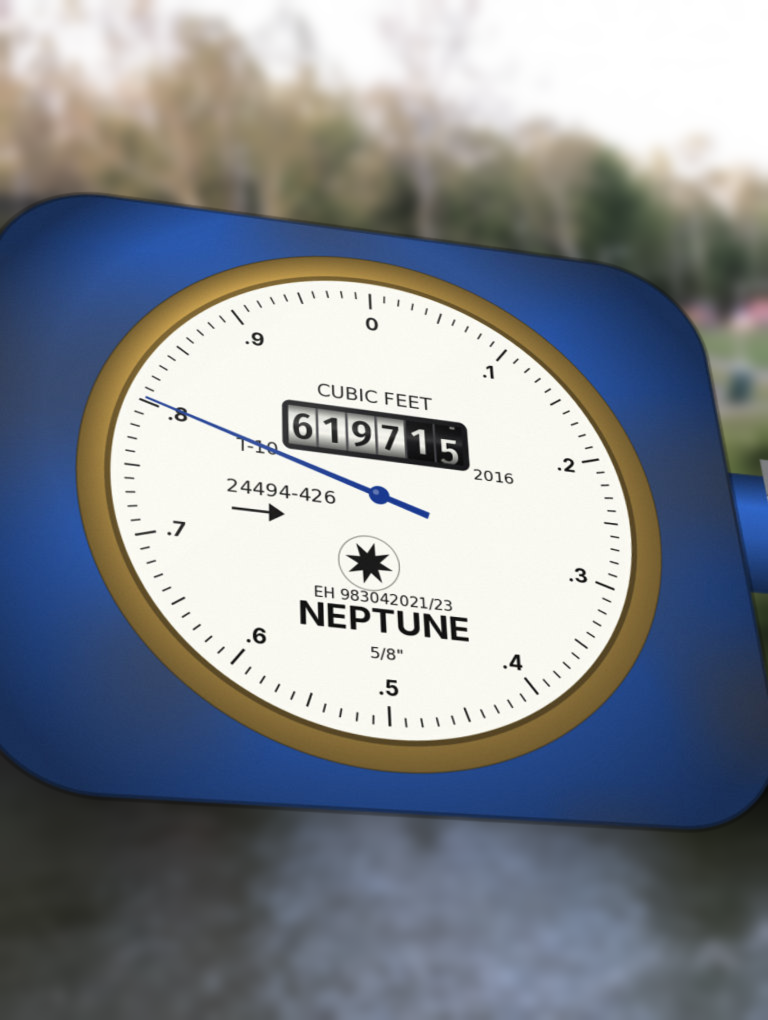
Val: 619714.80,ft³
